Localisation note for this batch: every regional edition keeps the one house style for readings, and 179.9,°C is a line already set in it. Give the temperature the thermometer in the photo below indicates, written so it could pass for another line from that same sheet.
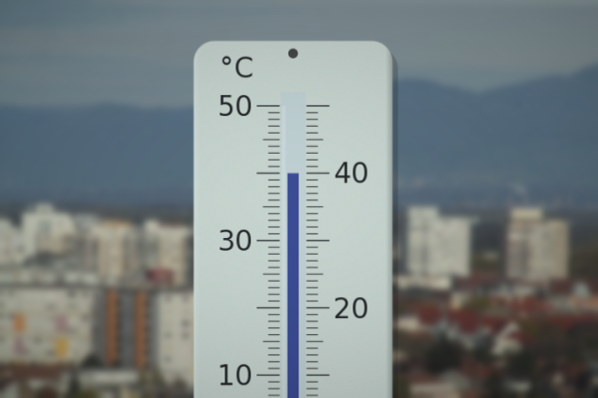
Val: 40,°C
